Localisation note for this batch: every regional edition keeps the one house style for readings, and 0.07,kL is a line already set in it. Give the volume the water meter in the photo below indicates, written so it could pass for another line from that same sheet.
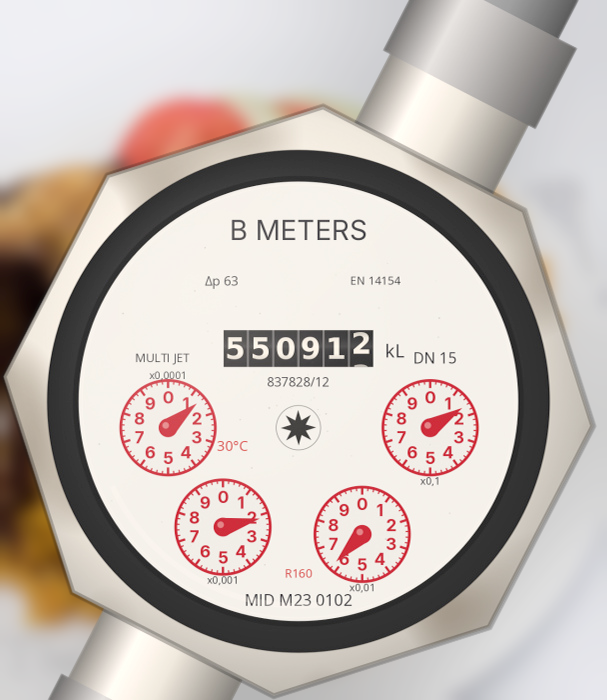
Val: 550912.1621,kL
